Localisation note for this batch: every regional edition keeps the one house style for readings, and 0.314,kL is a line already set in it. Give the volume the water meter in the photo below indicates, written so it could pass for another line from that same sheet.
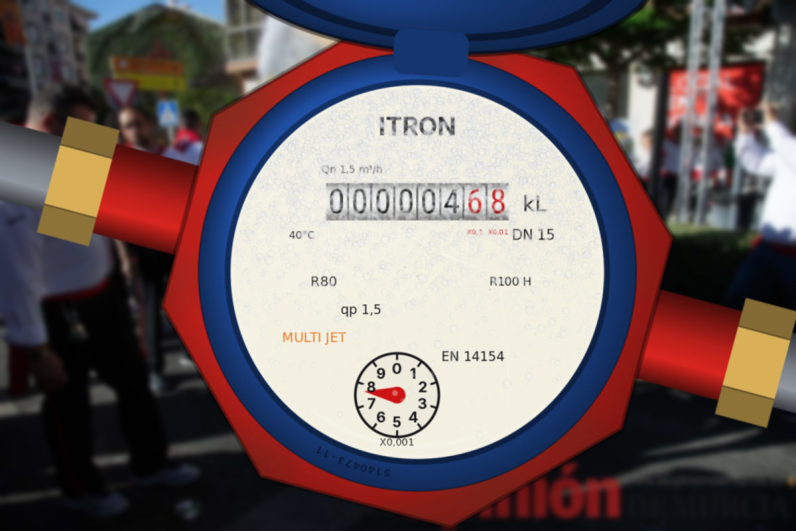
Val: 4.687,kL
